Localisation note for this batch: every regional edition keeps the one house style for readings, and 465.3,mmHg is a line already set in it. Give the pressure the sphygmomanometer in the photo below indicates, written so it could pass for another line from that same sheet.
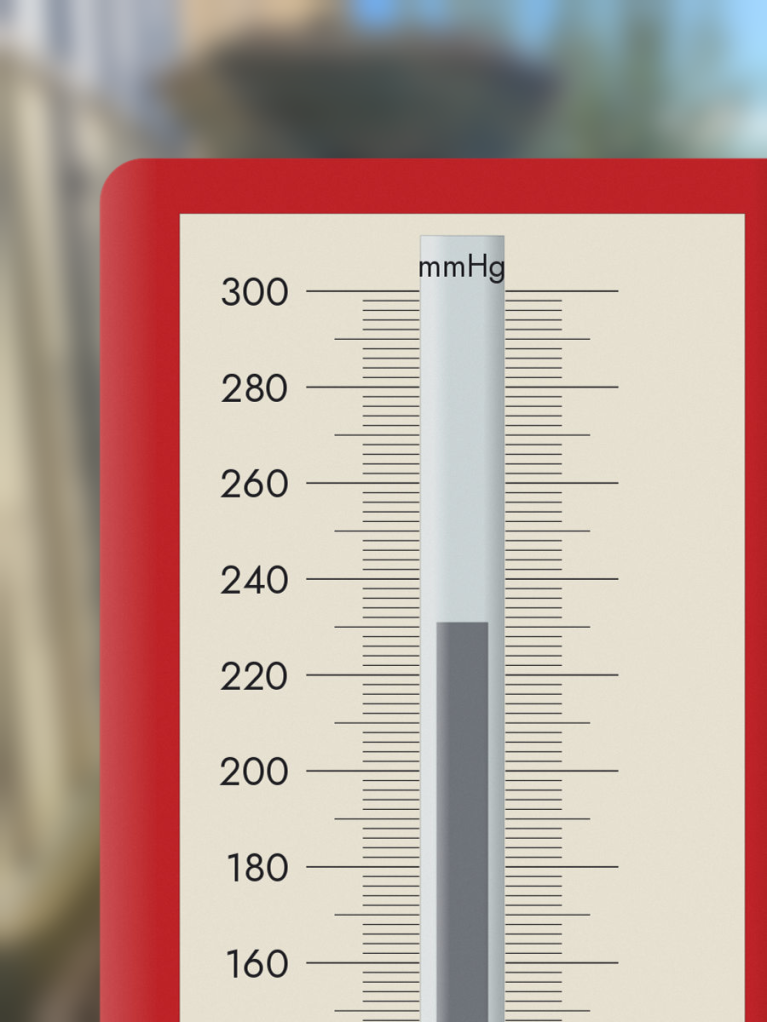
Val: 231,mmHg
